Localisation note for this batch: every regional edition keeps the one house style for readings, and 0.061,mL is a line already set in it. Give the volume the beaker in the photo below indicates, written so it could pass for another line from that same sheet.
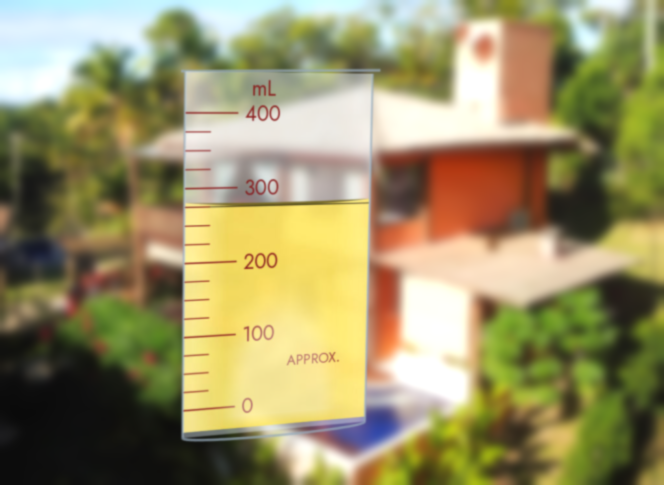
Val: 275,mL
